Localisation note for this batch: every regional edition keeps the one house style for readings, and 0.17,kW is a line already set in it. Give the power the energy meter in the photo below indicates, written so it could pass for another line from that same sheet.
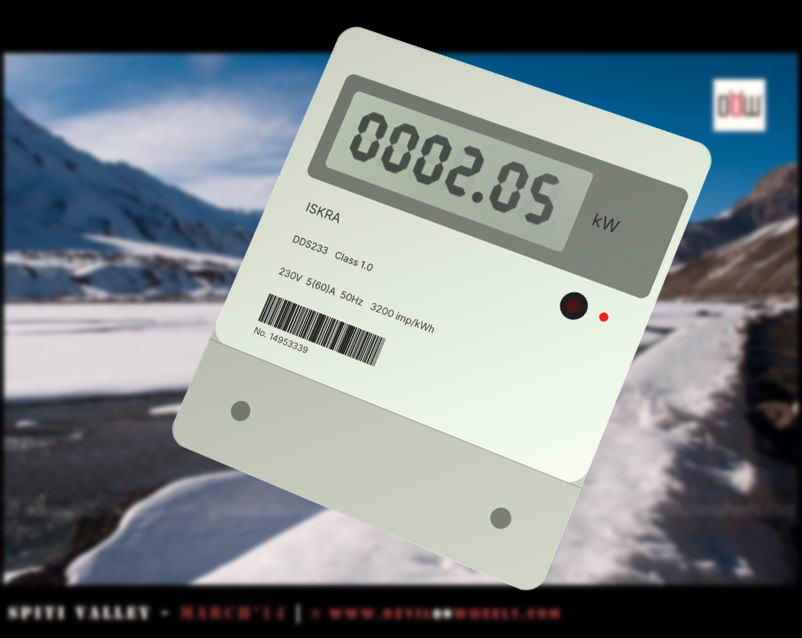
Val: 2.05,kW
